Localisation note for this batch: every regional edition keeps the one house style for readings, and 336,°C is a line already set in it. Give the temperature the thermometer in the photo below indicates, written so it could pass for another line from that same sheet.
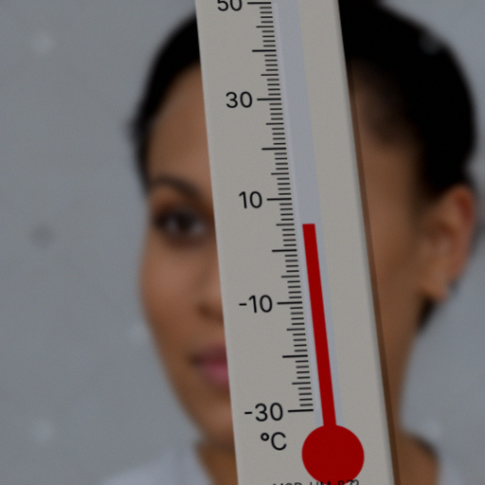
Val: 5,°C
